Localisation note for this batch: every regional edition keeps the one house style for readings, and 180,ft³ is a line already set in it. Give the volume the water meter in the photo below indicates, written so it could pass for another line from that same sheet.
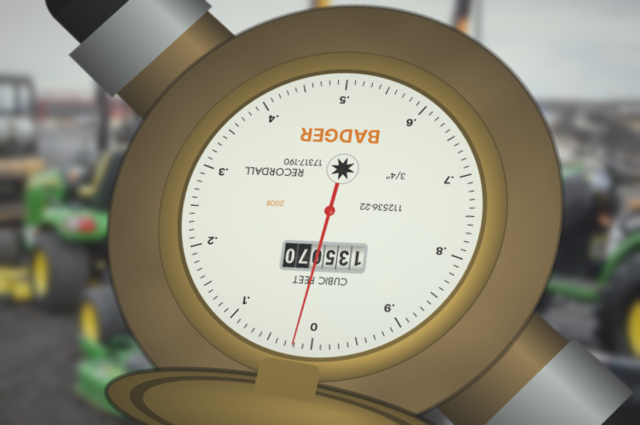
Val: 135070.02,ft³
